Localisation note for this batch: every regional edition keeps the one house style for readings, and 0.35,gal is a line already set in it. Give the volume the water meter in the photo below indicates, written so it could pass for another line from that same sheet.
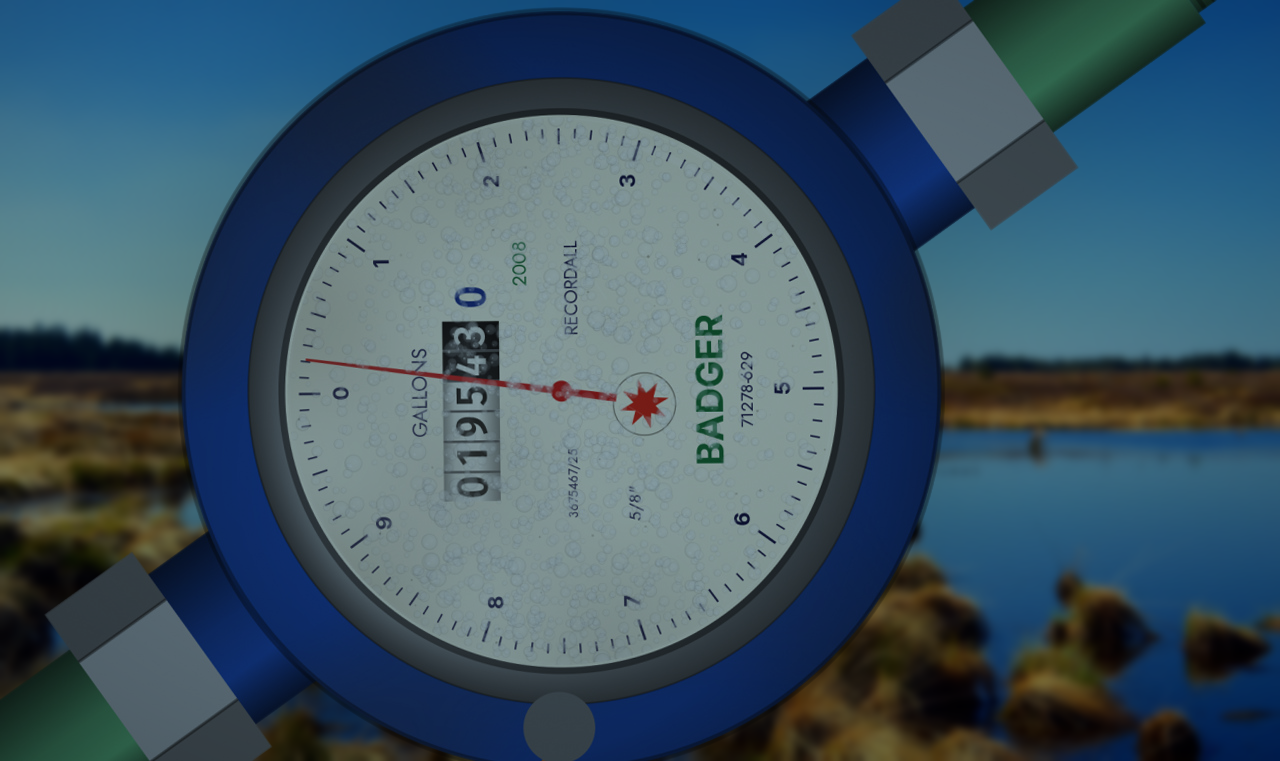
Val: 195430.2,gal
